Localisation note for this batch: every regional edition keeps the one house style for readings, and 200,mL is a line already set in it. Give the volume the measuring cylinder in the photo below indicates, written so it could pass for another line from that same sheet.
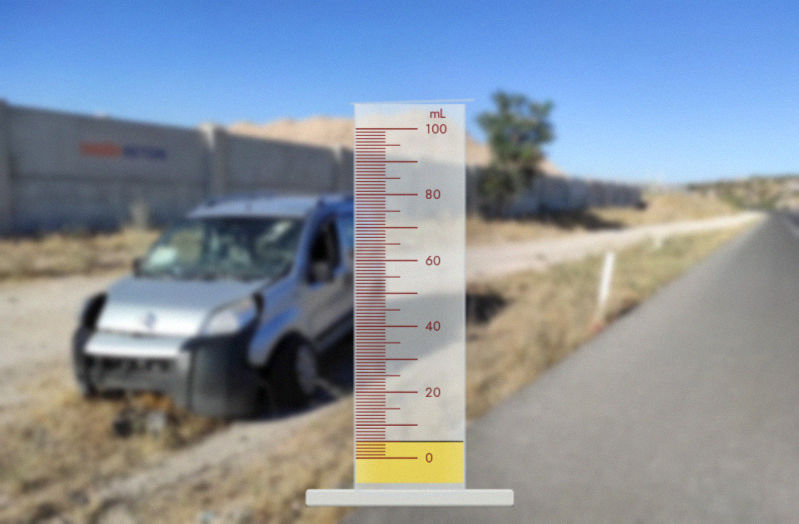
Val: 5,mL
